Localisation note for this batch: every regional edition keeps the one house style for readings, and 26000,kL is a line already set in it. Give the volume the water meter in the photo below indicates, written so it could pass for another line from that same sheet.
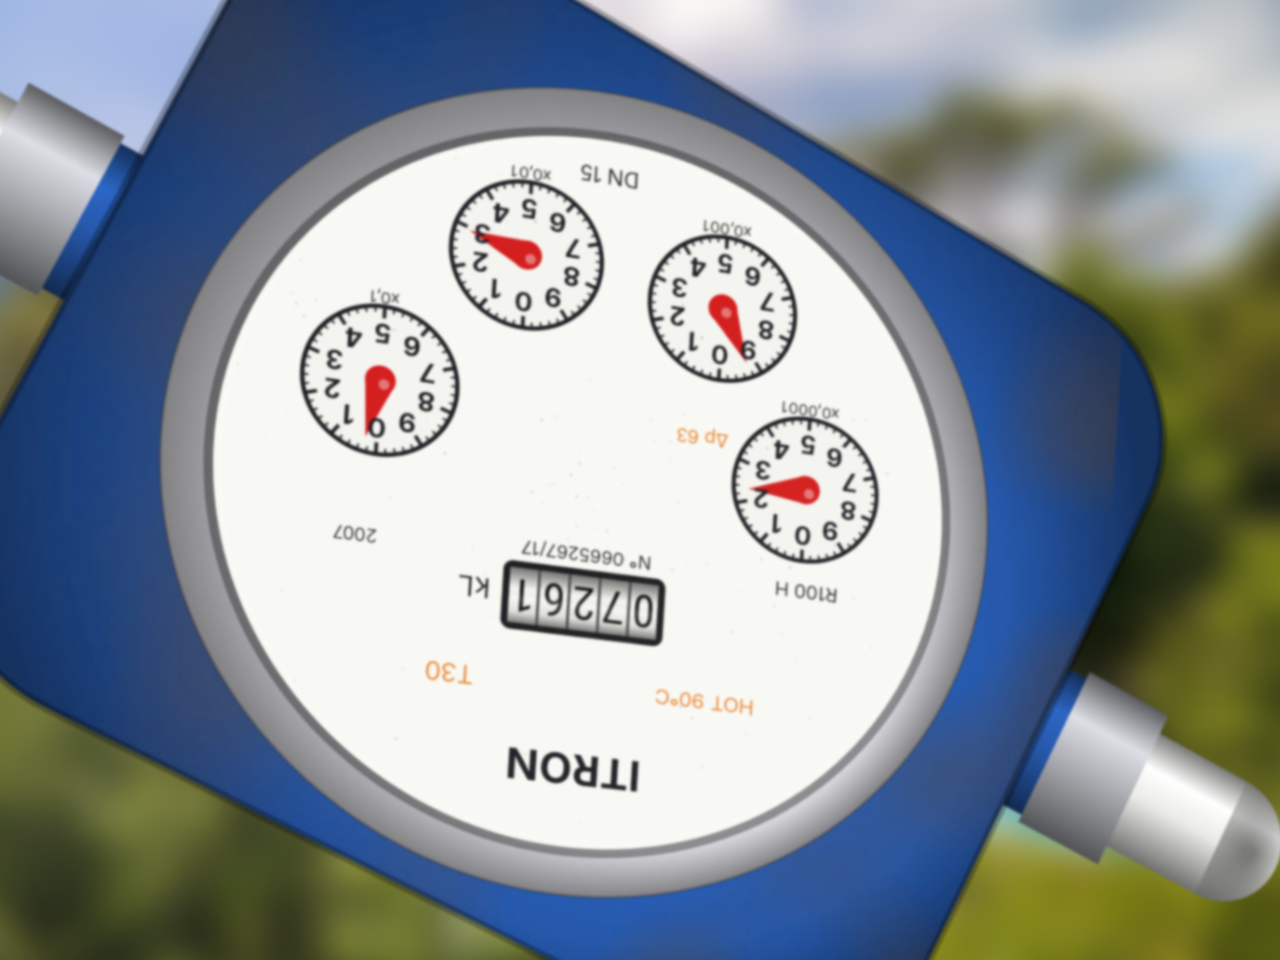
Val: 7261.0292,kL
